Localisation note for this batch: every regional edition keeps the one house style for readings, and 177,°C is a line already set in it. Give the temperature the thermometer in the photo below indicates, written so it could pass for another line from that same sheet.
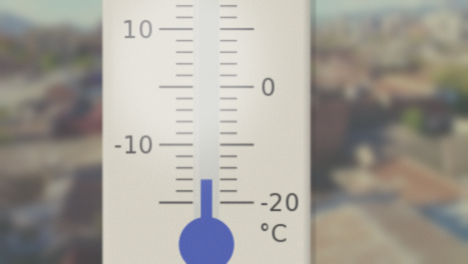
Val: -16,°C
